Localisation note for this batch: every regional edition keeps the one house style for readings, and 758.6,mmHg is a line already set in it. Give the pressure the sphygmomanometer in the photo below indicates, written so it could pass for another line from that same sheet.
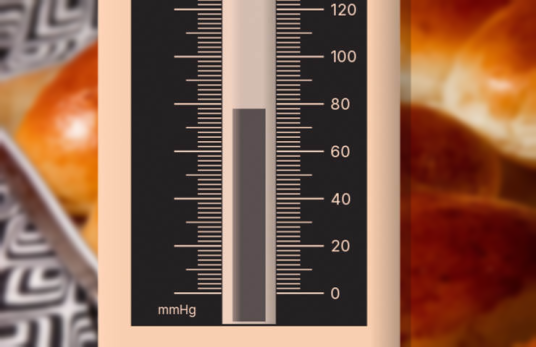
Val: 78,mmHg
